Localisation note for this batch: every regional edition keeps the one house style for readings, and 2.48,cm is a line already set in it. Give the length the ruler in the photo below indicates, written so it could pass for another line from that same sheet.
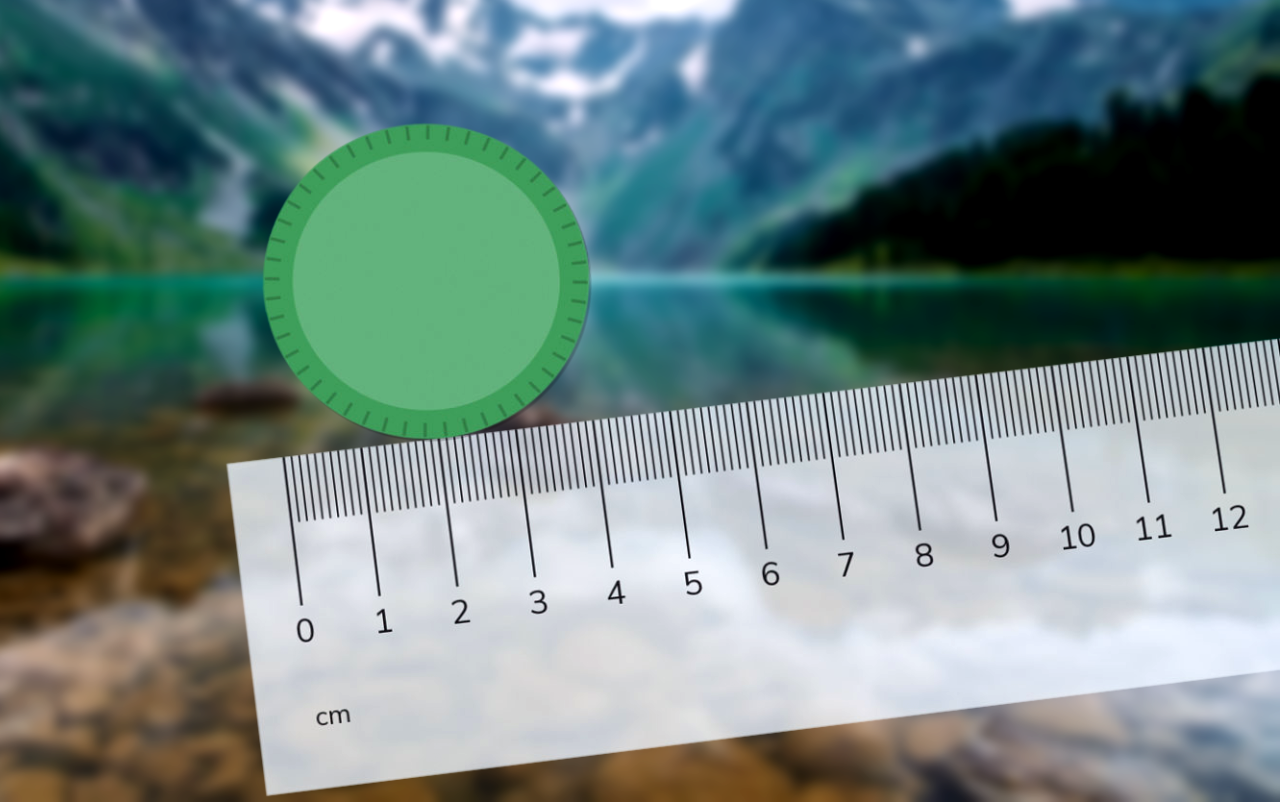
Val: 4.2,cm
